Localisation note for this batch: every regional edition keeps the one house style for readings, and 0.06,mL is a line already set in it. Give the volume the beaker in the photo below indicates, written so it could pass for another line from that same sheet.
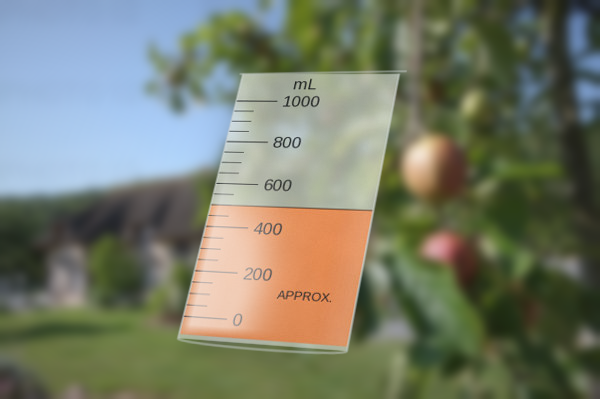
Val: 500,mL
